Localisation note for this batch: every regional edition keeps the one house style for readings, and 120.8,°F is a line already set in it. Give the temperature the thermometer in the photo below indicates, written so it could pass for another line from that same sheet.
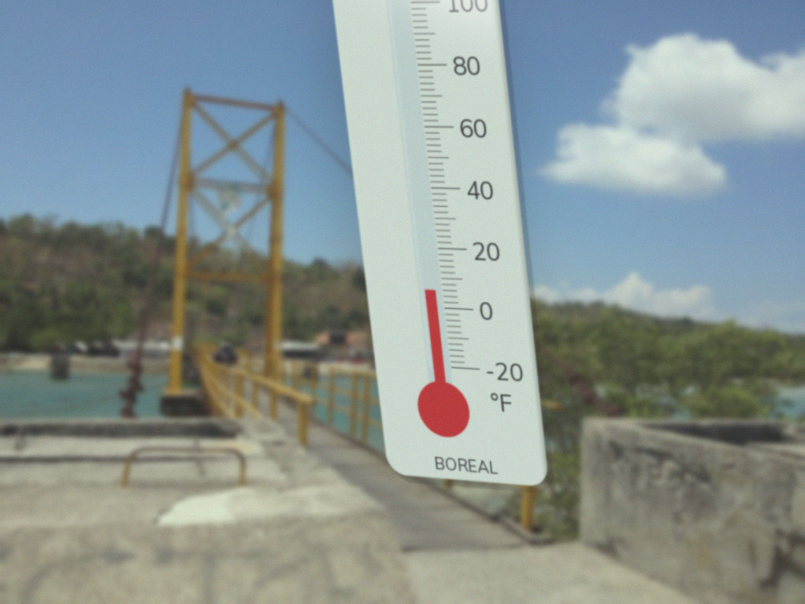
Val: 6,°F
